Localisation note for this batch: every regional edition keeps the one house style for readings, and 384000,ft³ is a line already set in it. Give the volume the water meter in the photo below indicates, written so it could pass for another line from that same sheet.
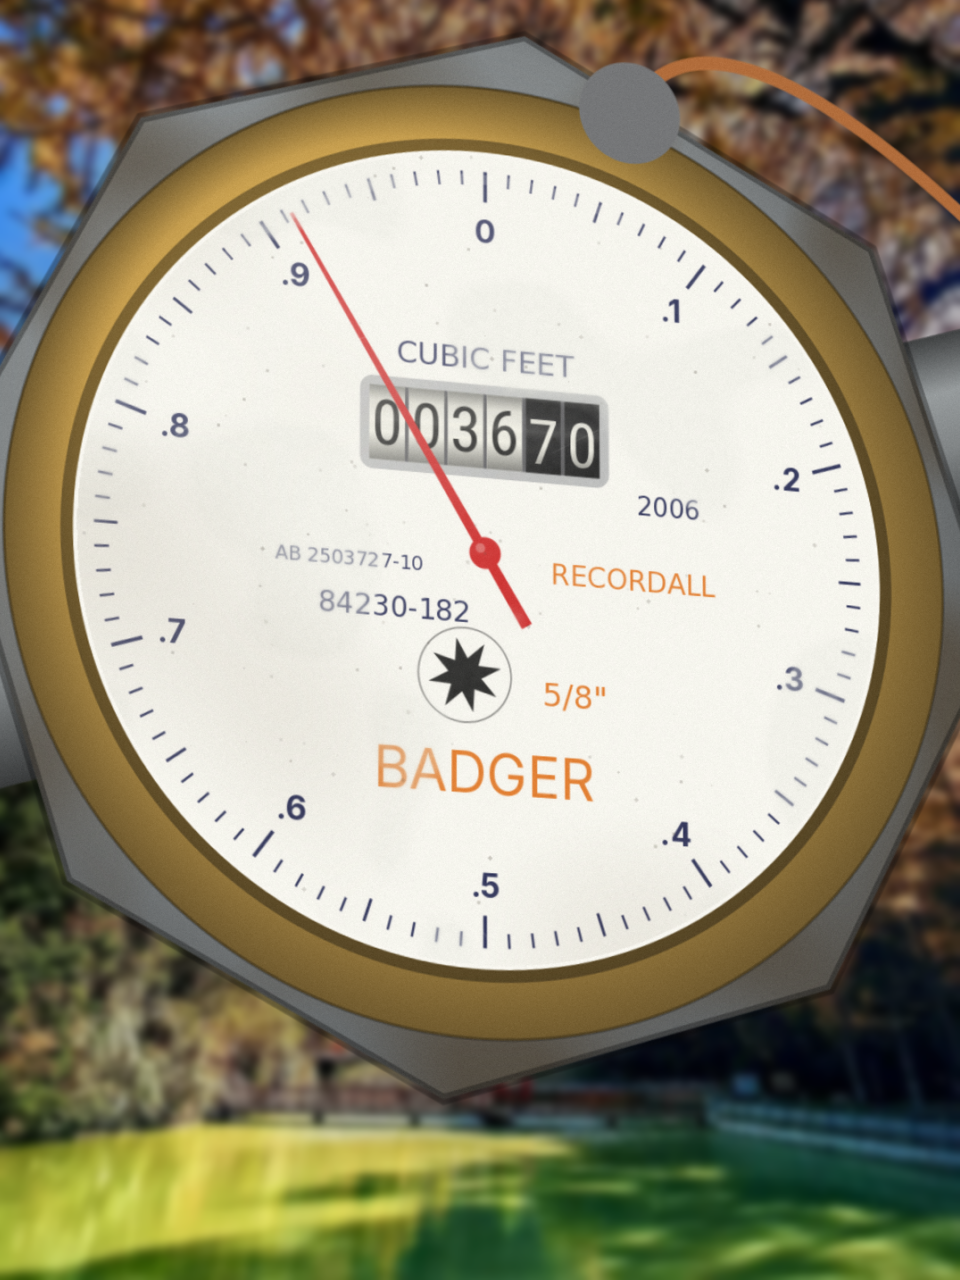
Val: 3669.91,ft³
